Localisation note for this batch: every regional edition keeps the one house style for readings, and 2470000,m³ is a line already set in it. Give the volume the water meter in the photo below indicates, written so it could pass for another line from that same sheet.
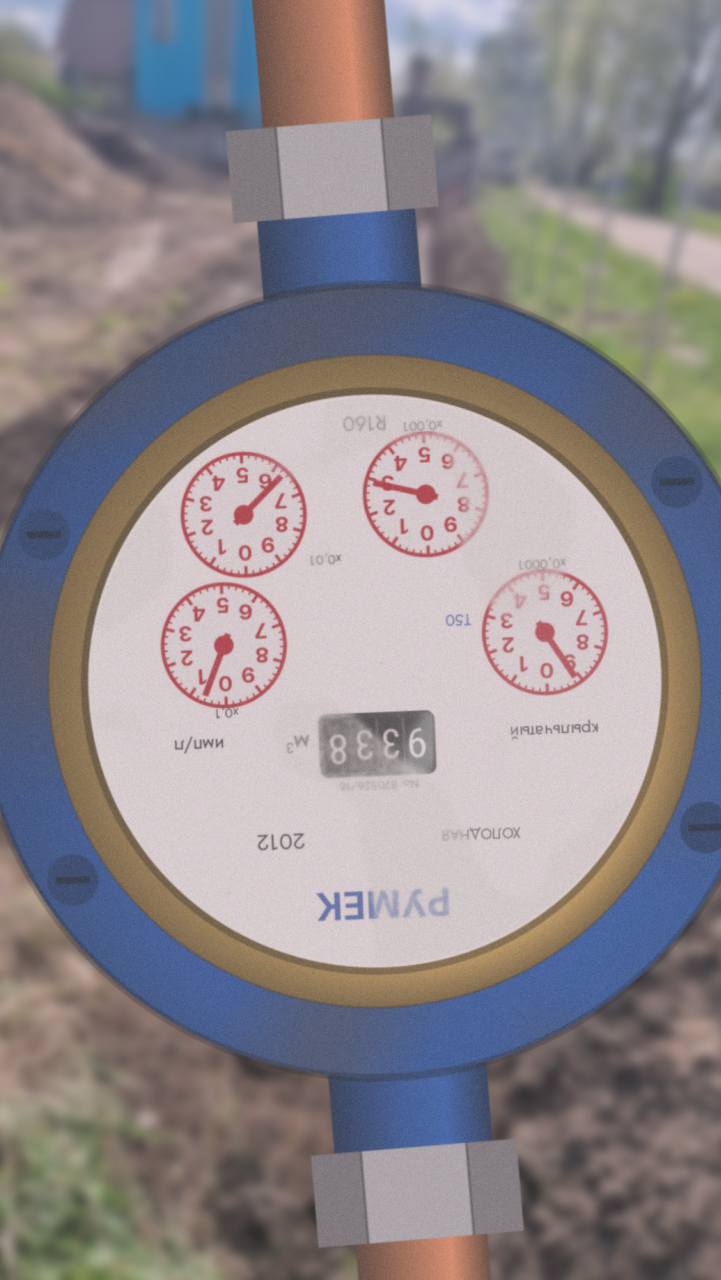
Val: 9338.0629,m³
